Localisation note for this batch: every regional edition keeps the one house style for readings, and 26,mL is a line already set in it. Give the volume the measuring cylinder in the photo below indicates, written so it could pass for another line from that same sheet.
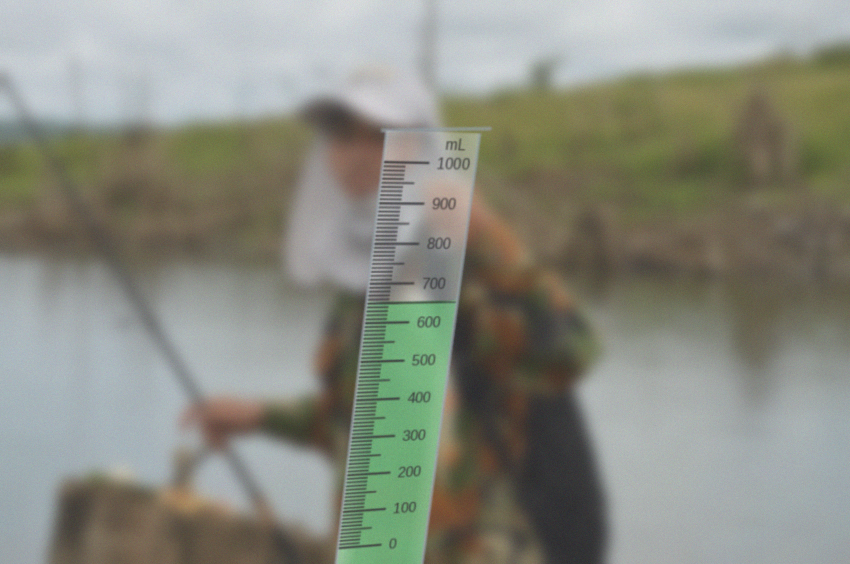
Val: 650,mL
